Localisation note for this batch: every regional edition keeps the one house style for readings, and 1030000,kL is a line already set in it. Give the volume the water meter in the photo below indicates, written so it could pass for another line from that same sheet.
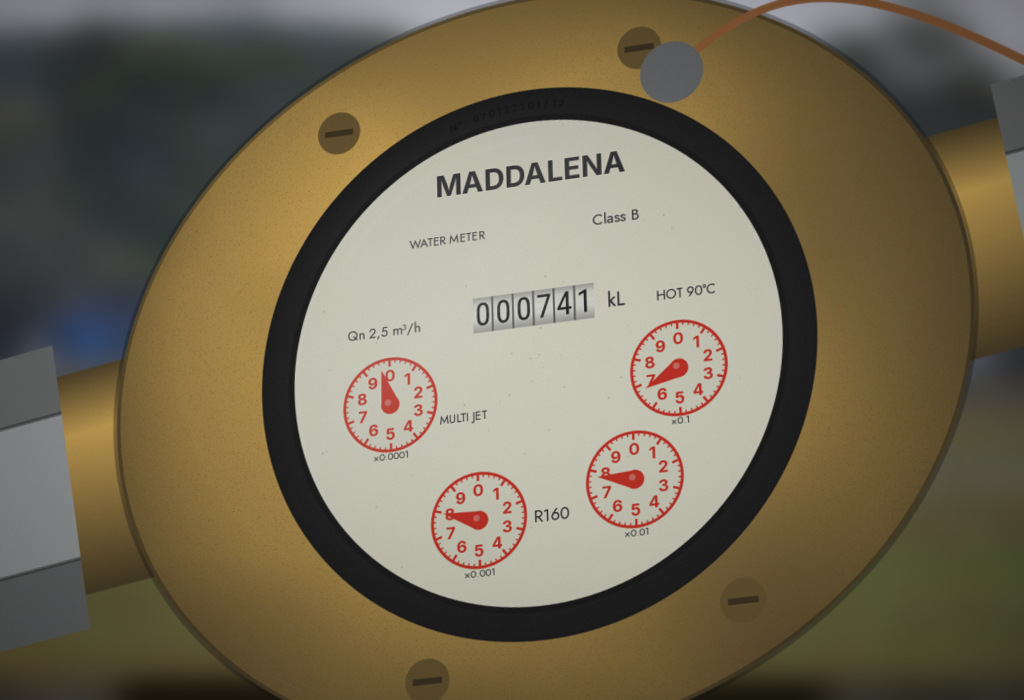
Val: 741.6779,kL
